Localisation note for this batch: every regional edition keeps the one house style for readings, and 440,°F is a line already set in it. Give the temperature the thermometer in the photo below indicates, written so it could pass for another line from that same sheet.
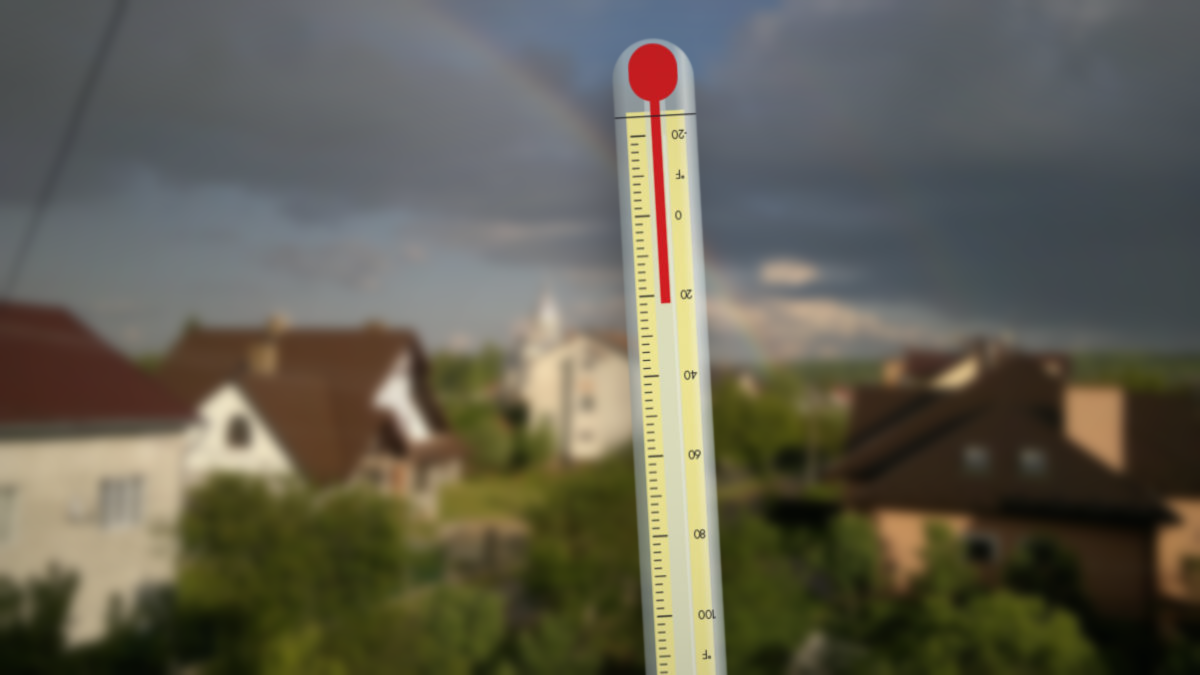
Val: 22,°F
